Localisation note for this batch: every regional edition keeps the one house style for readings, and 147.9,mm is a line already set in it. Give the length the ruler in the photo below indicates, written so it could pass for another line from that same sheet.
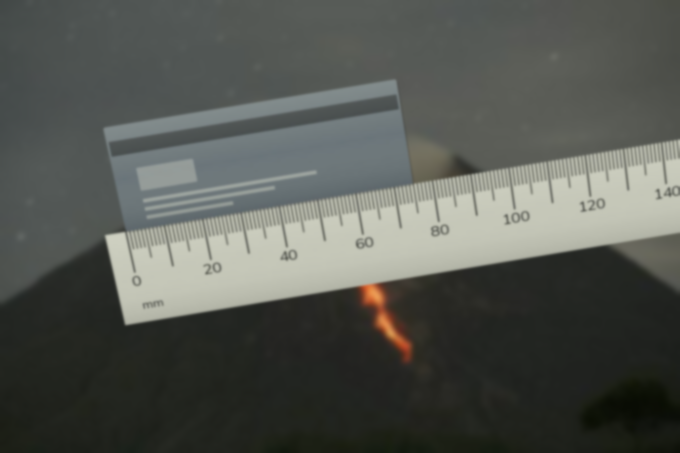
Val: 75,mm
